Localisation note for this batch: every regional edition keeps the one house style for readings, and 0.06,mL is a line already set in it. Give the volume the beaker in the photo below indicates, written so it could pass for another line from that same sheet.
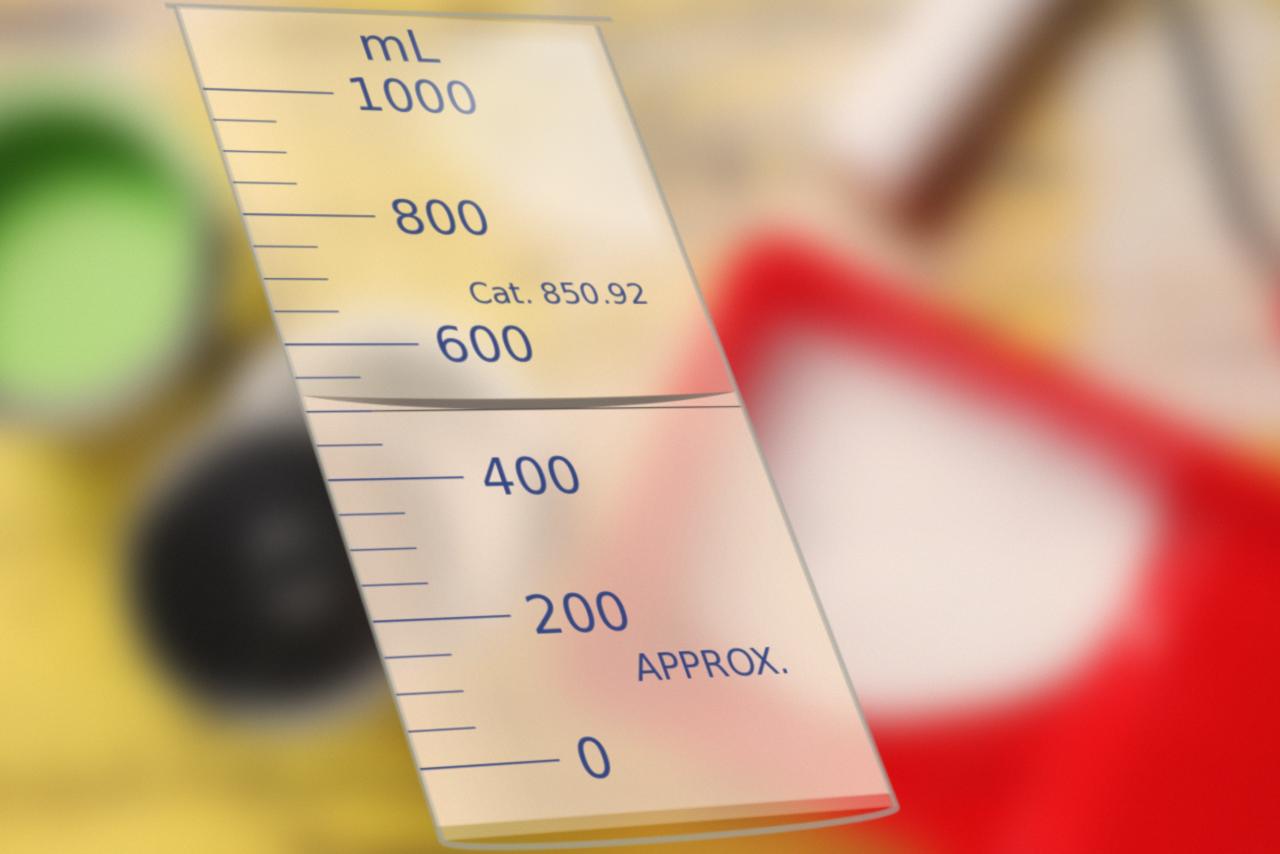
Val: 500,mL
